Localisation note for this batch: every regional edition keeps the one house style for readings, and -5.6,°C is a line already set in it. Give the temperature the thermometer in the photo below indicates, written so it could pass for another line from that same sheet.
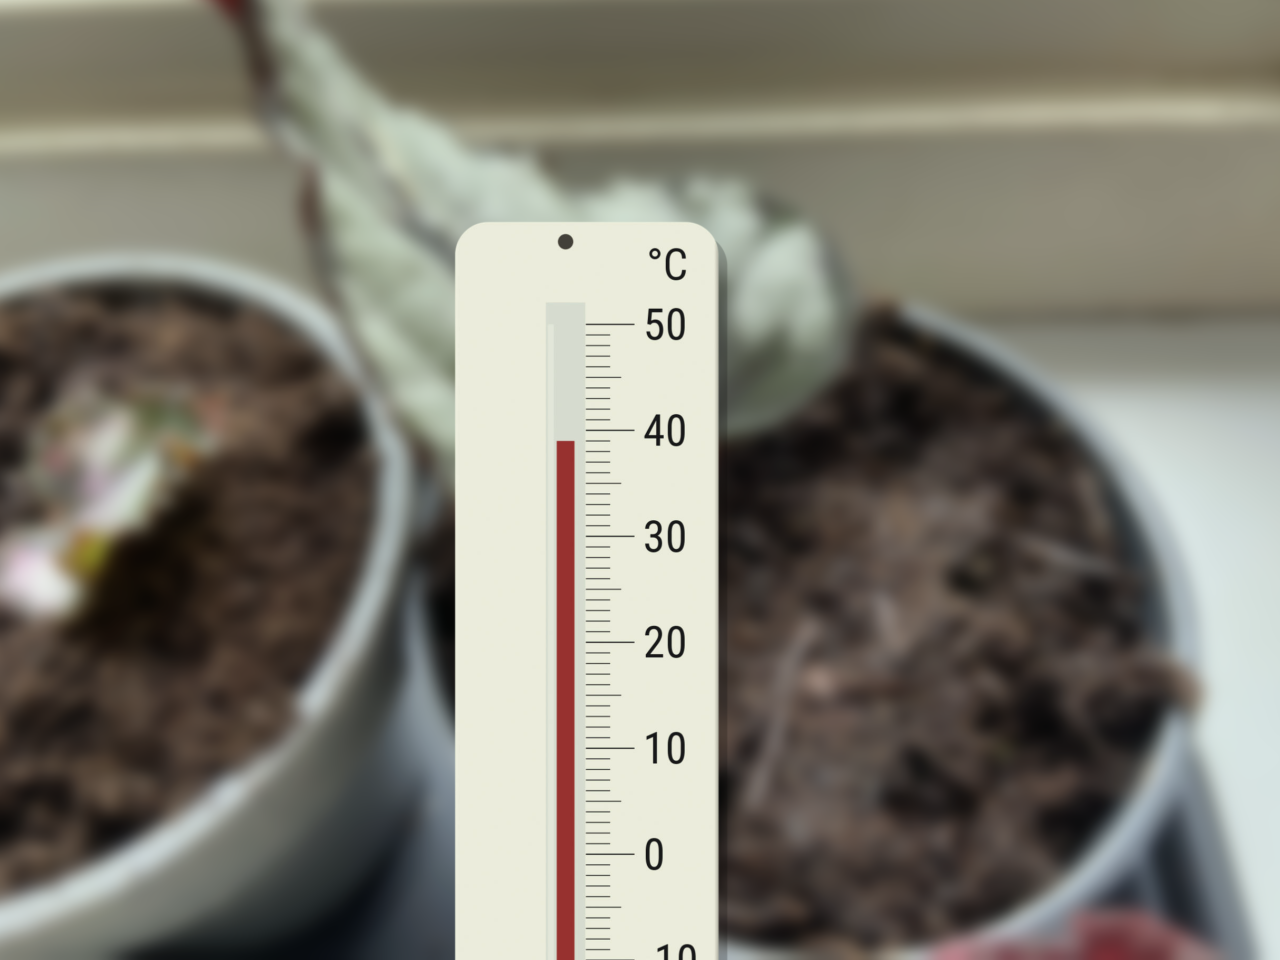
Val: 39,°C
